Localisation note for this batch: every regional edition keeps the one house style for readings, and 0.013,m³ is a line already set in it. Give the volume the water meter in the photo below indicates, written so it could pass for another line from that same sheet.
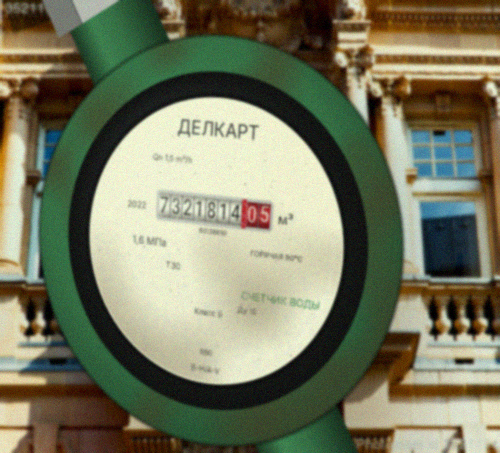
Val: 7321814.05,m³
